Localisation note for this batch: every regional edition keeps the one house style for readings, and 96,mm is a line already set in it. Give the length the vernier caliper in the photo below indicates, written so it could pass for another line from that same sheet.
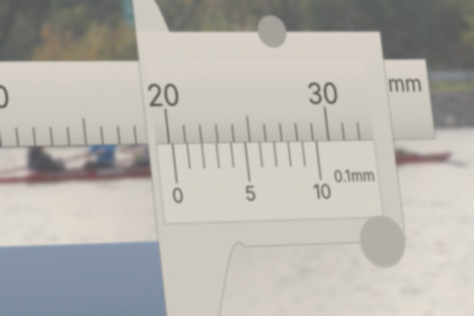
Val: 20.2,mm
